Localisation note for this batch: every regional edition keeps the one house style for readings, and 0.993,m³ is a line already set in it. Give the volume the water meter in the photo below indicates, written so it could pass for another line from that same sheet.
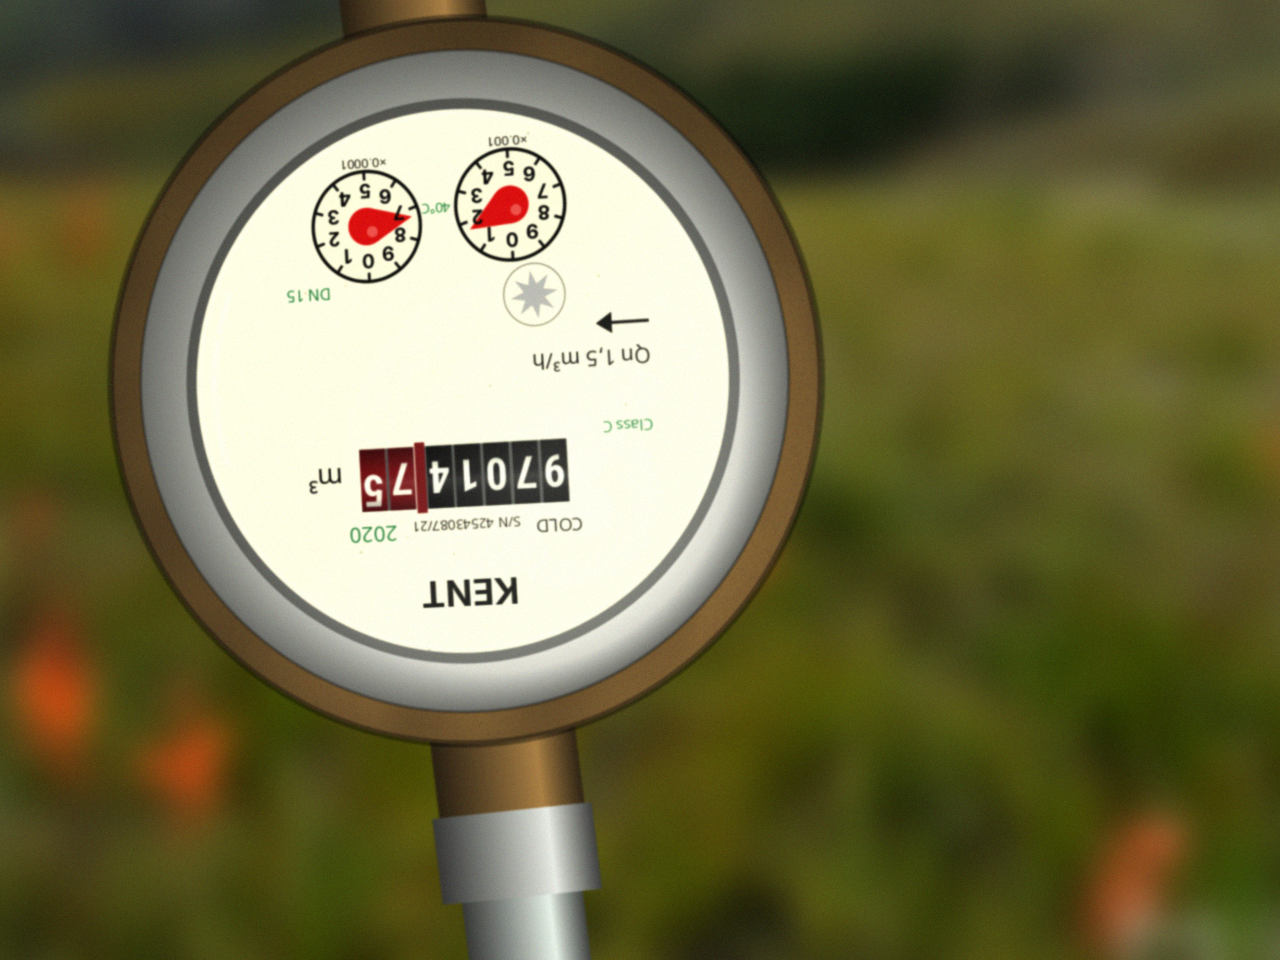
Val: 97014.7517,m³
